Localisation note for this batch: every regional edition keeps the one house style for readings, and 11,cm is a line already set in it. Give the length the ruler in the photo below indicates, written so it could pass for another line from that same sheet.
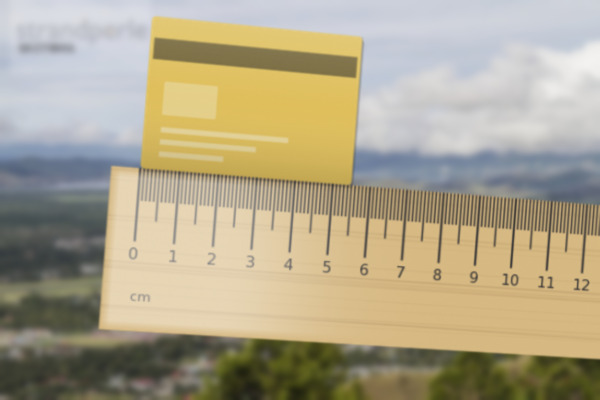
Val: 5.5,cm
